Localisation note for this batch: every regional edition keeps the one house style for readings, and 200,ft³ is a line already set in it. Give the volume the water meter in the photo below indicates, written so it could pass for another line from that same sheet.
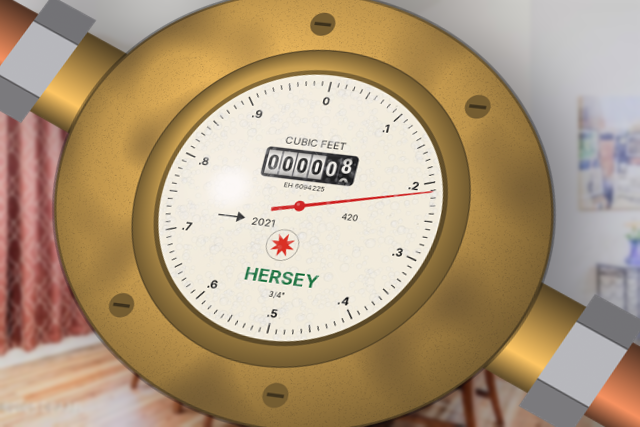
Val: 8.21,ft³
